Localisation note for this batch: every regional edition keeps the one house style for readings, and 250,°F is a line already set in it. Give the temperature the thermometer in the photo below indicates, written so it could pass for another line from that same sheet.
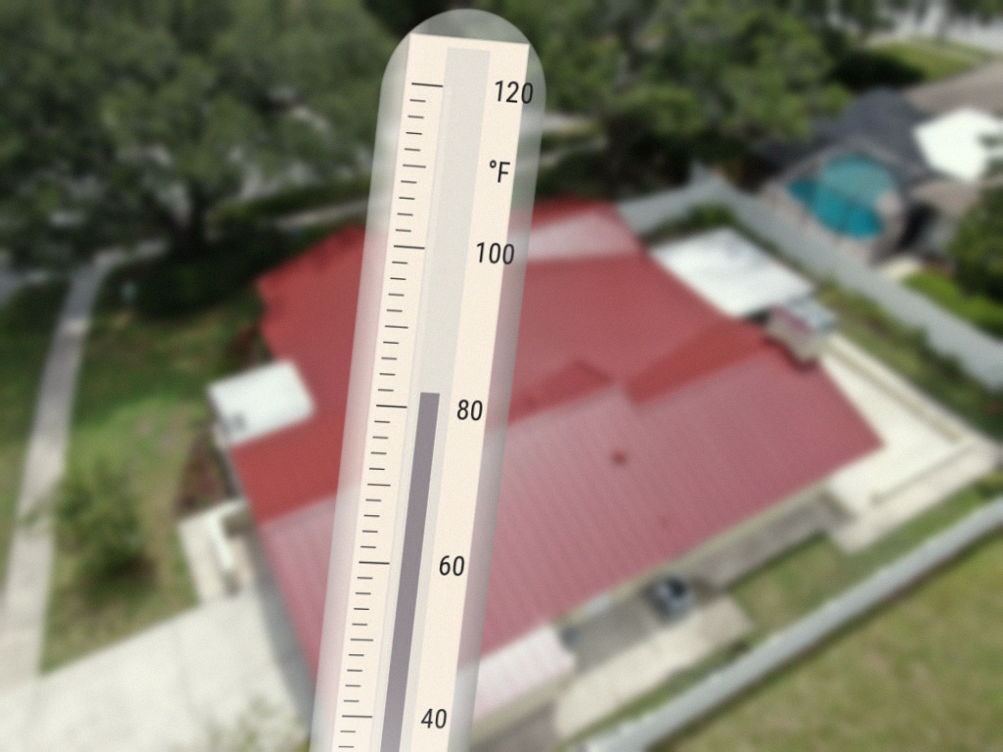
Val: 82,°F
